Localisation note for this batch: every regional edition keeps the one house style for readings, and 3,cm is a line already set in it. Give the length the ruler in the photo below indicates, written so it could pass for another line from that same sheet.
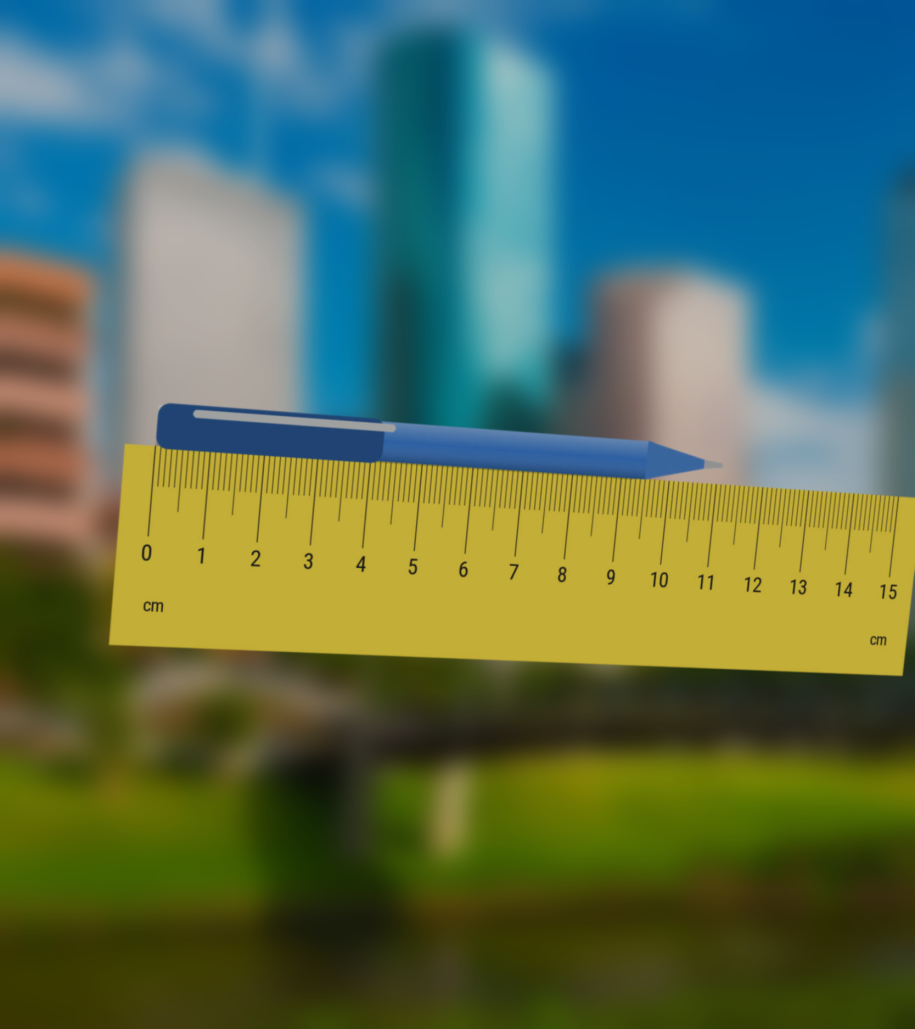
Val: 11.1,cm
